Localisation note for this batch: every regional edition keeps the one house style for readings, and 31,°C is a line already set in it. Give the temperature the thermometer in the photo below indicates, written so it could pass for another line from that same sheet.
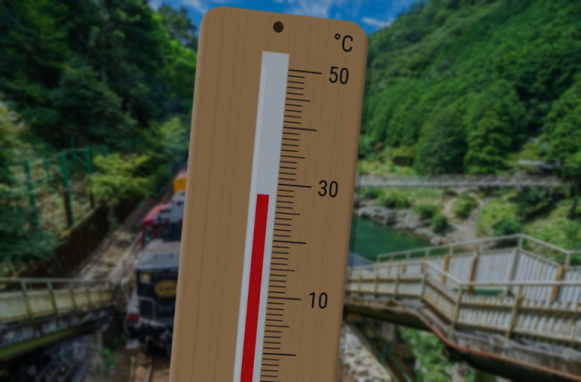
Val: 28,°C
